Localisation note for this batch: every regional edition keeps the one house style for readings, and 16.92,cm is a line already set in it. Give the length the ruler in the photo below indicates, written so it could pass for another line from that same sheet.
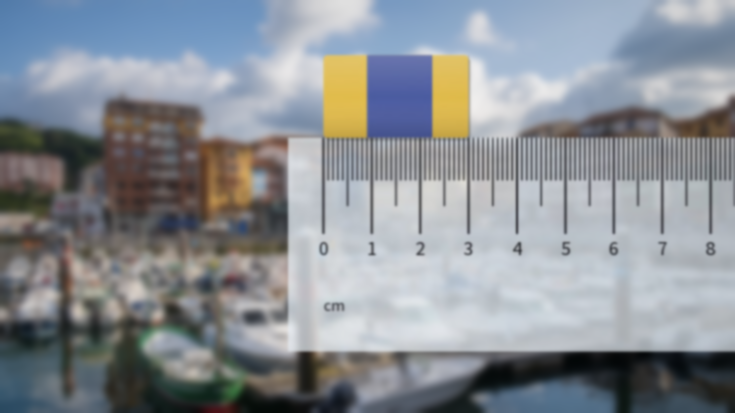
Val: 3,cm
